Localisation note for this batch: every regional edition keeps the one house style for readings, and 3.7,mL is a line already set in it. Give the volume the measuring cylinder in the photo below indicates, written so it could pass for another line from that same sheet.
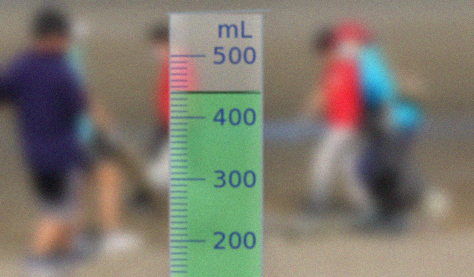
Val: 440,mL
